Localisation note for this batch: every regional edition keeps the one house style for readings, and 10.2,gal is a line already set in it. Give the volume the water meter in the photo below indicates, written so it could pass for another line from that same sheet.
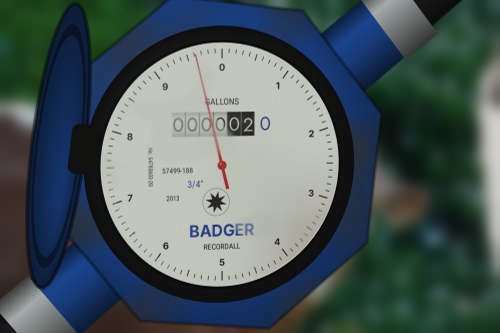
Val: 19.6,gal
